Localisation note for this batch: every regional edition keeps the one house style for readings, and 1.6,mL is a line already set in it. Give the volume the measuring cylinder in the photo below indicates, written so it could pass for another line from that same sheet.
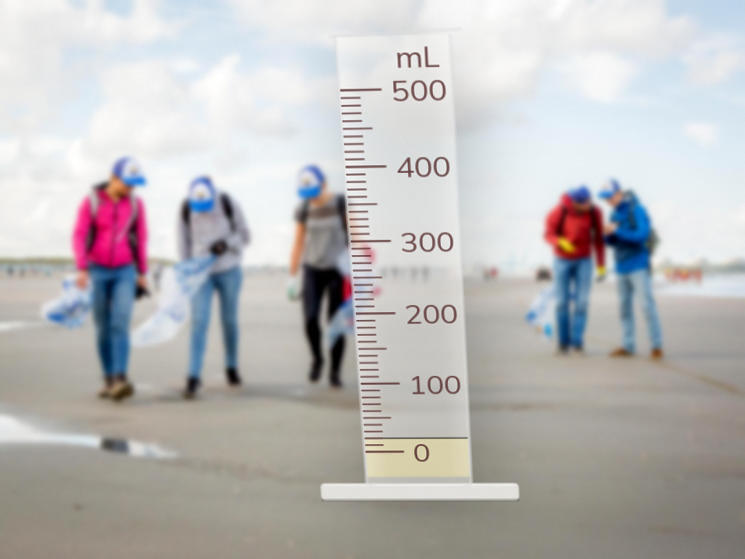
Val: 20,mL
